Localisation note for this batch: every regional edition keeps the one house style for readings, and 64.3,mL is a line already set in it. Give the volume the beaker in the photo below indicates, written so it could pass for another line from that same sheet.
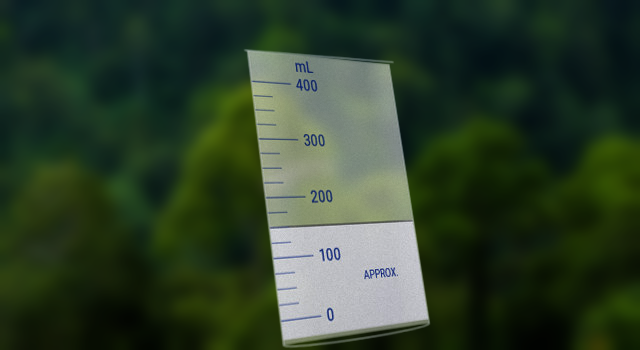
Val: 150,mL
